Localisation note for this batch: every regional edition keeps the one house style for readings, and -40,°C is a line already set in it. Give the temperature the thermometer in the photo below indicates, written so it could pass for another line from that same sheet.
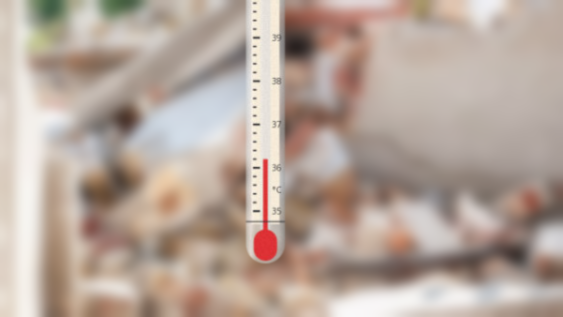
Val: 36.2,°C
